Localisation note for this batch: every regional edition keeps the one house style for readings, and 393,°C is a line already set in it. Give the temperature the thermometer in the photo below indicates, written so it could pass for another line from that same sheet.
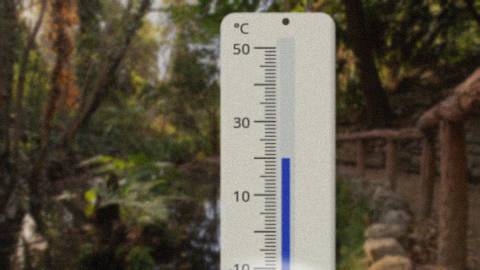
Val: 20,°C
